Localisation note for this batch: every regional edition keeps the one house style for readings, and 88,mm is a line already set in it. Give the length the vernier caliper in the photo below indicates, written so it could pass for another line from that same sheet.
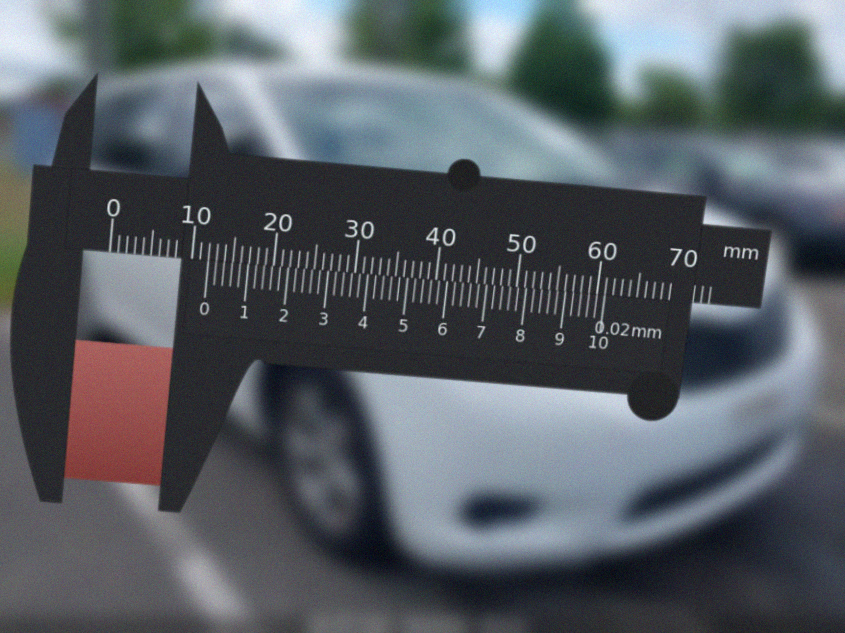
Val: 12.0,mm
